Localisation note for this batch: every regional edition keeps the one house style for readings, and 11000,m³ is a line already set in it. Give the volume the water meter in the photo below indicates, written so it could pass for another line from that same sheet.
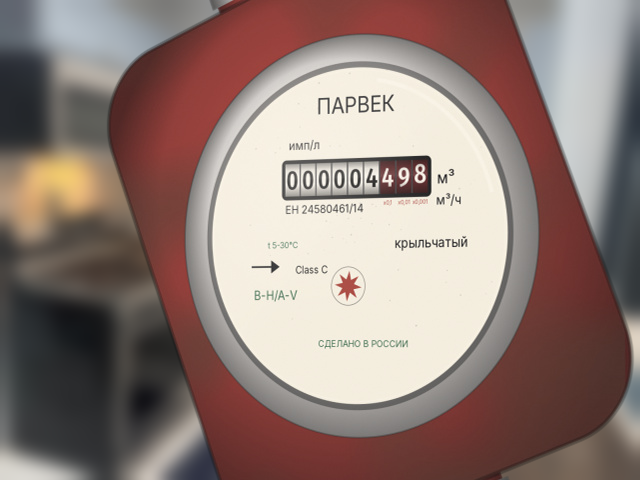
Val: 4.498,m³
